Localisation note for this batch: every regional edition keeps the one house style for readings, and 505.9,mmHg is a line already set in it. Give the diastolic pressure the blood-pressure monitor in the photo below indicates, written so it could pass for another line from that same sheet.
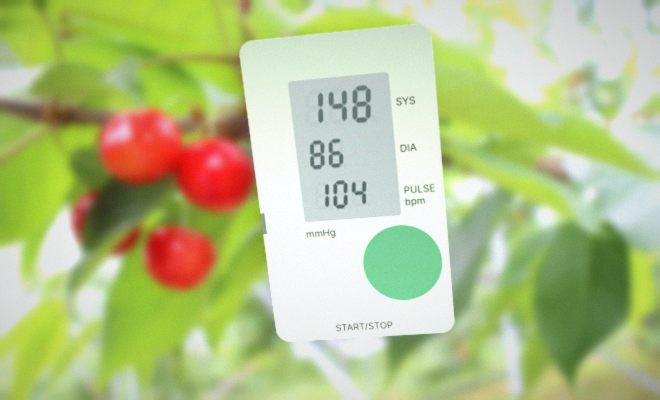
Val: 86,mmHg
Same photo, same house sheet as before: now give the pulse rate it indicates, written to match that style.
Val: 104,bpm
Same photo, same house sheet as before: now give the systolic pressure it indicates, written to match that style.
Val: 148,mmHg
